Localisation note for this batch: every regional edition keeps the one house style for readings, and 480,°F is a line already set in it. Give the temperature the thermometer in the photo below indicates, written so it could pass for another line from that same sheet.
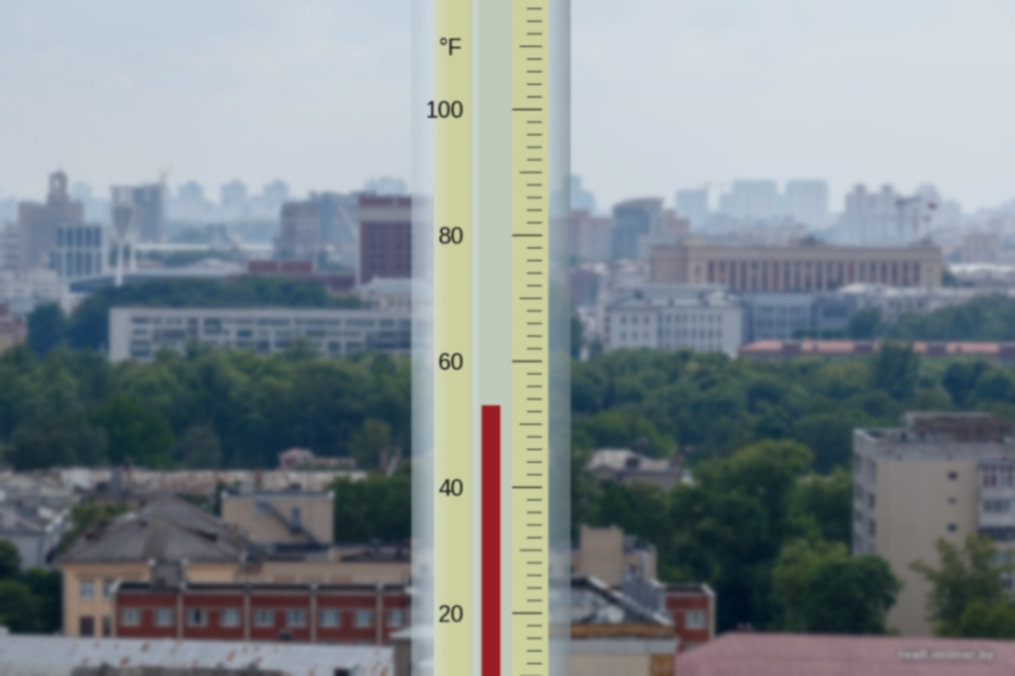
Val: 53,°F
